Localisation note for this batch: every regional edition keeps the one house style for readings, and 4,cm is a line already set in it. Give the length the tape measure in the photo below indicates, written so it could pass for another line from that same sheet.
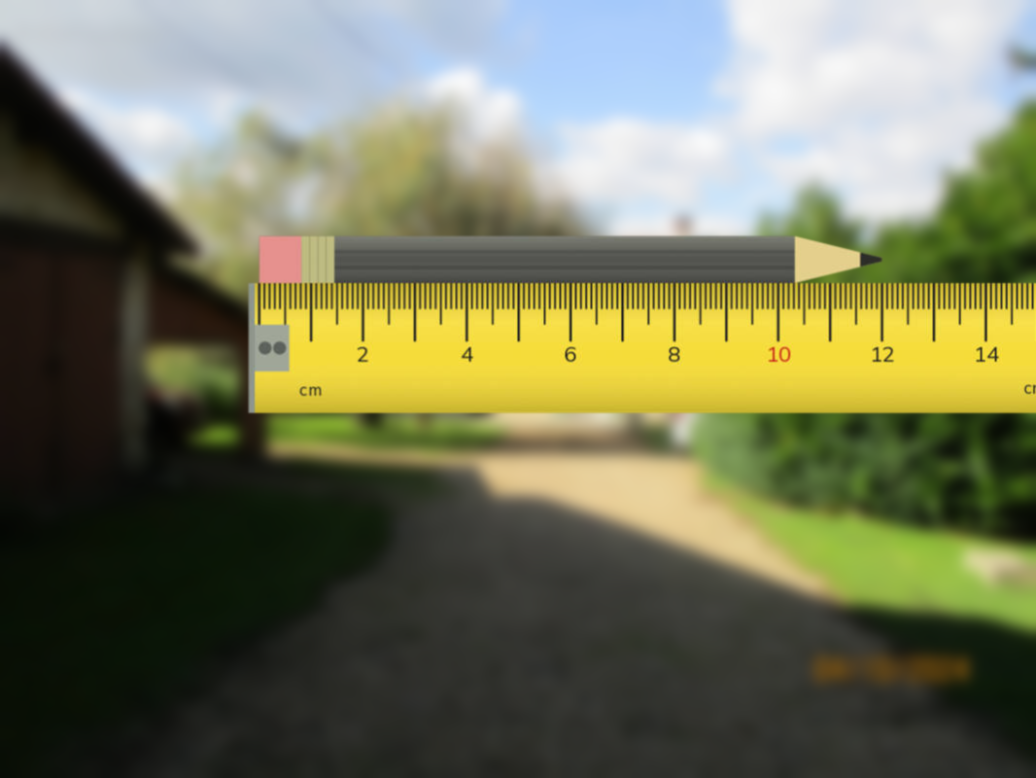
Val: 12,cm
